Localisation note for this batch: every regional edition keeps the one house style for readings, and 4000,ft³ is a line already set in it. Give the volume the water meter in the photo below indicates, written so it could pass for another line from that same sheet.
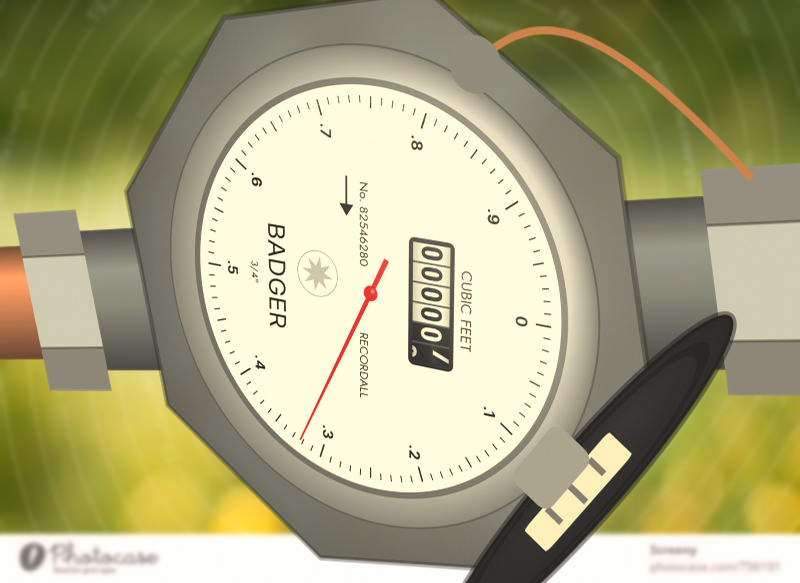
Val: 7.32,ft³
